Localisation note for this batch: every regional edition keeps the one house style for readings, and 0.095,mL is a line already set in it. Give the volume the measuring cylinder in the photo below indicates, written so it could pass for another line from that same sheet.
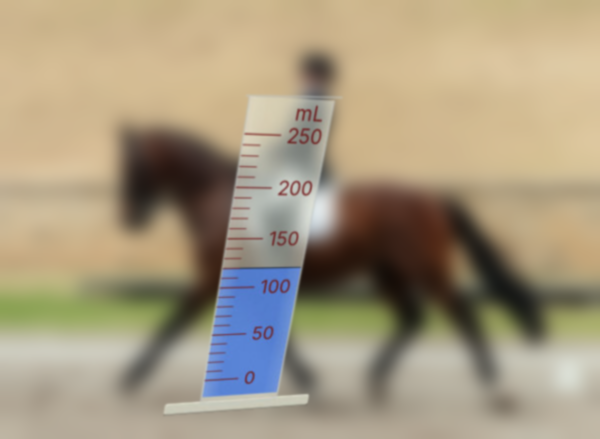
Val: 120,mL
